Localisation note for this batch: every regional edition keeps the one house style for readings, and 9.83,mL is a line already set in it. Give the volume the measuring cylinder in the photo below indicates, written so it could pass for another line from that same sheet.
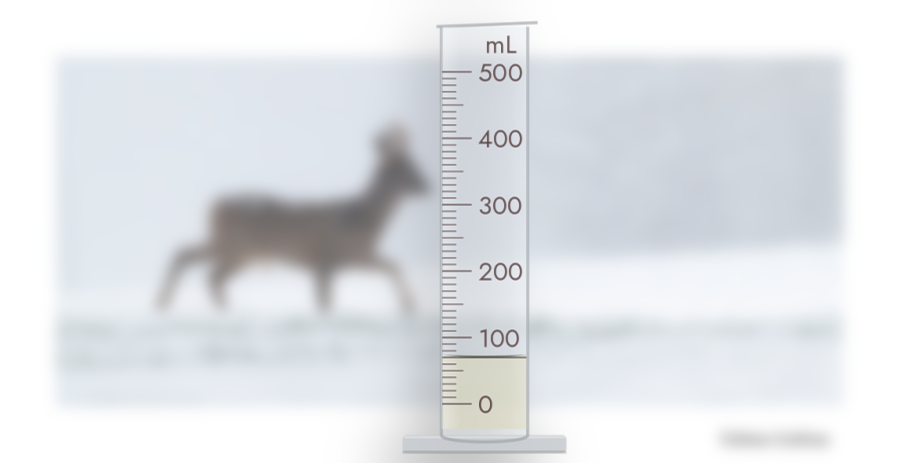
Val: 70,mL
